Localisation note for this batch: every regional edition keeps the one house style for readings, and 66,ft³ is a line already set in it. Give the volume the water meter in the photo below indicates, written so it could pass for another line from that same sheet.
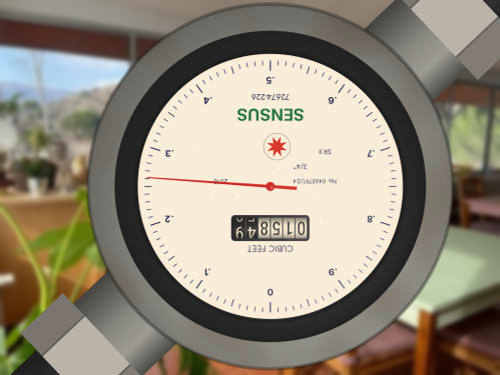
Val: 15849.26,ft³
